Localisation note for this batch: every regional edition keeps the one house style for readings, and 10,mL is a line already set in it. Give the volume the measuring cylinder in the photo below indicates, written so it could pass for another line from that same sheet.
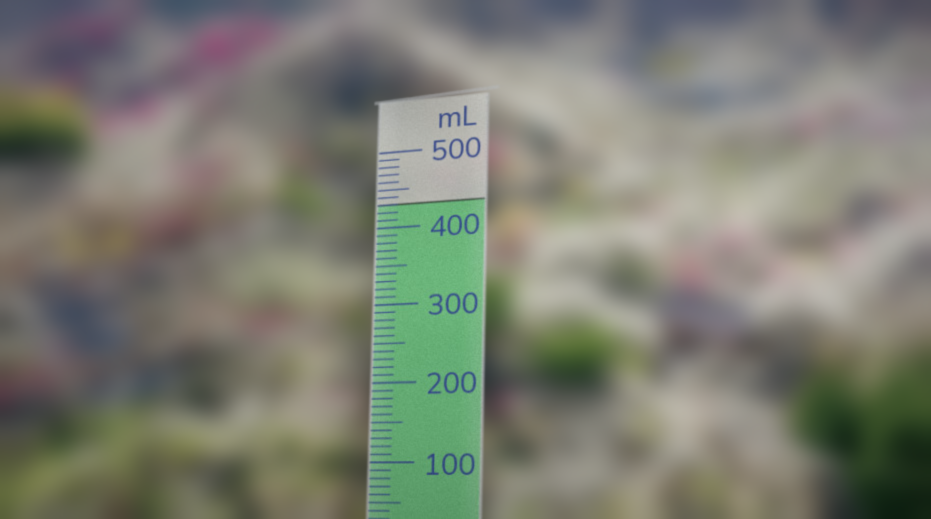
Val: 430,mL
